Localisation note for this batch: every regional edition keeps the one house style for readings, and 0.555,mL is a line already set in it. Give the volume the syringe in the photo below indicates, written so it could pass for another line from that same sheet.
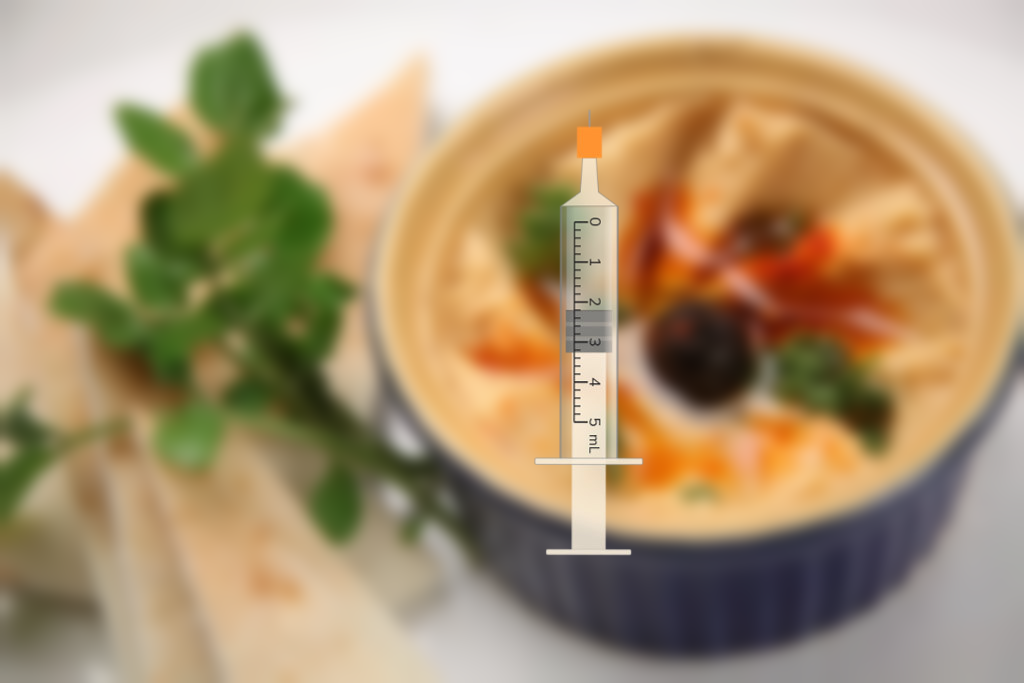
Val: 2.2,mL
